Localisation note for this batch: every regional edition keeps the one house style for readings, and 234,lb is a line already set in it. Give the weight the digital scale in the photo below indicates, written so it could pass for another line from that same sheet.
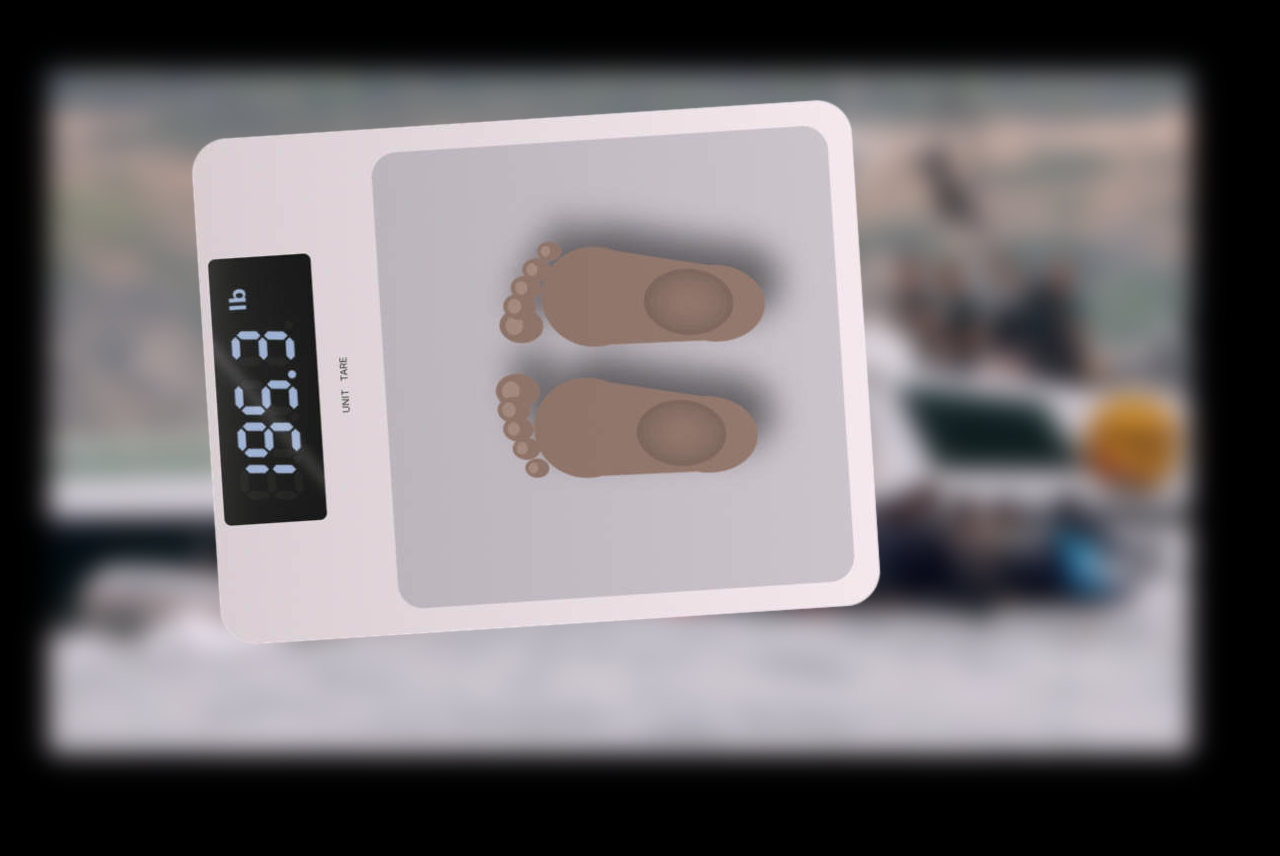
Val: 195.3,lb
